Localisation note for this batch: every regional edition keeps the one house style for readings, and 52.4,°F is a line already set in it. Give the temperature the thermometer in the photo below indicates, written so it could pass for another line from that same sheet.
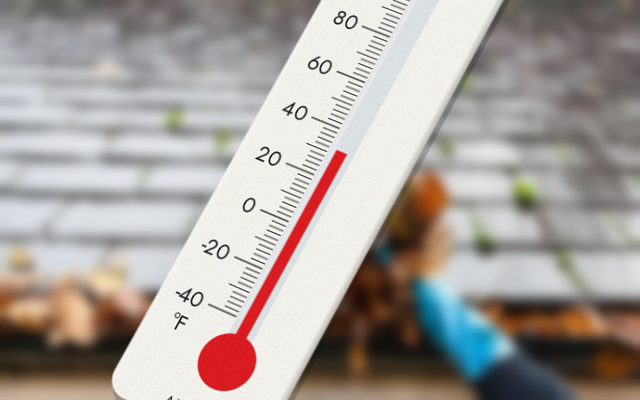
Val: 32,°F
